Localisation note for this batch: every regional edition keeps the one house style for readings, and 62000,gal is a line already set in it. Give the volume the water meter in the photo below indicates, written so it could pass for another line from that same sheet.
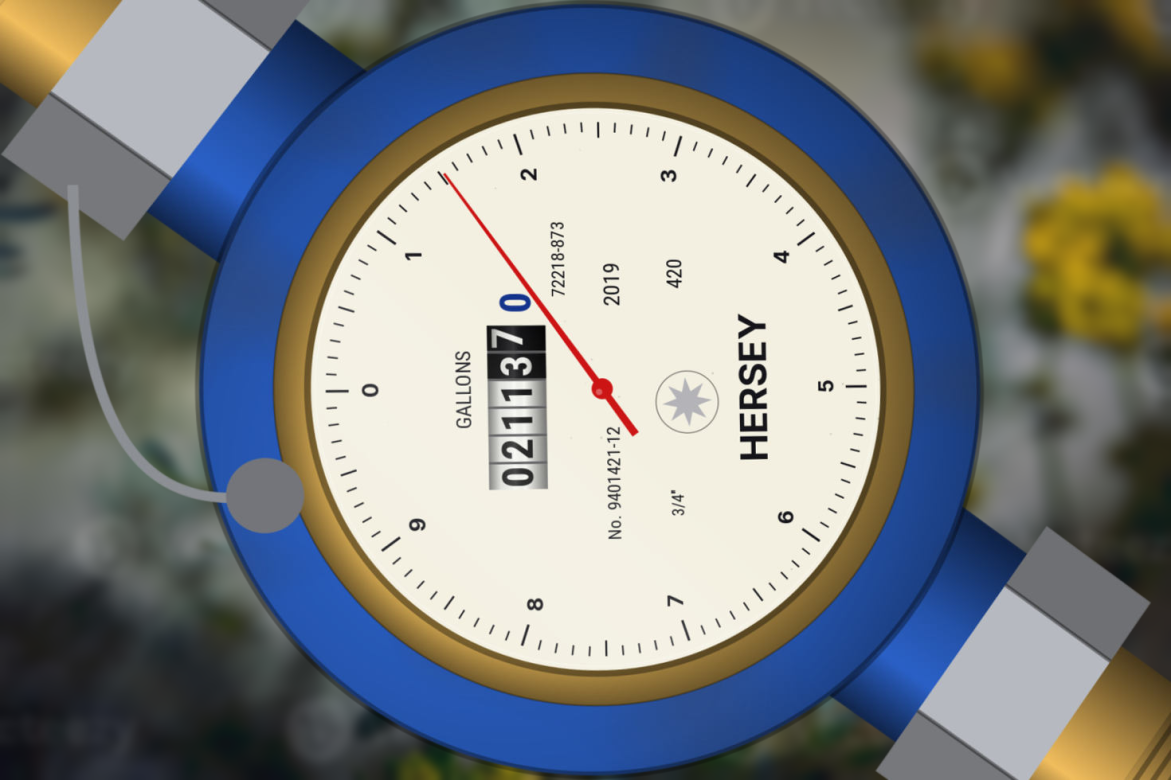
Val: 211371.5,gal
